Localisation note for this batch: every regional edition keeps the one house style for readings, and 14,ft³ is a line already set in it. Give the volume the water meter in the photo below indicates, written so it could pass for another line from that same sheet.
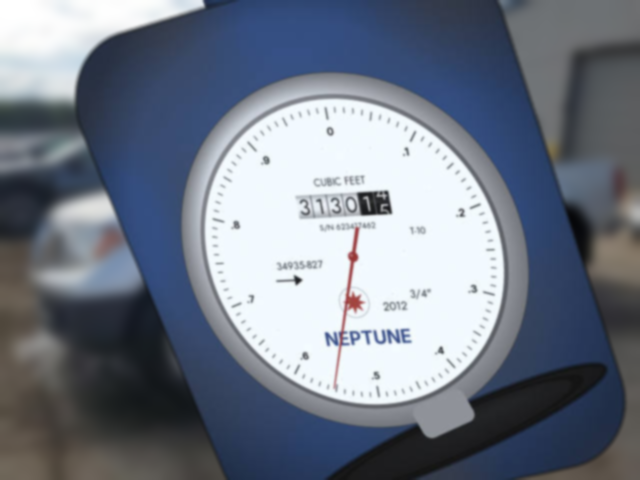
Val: 313014.55,ft³
